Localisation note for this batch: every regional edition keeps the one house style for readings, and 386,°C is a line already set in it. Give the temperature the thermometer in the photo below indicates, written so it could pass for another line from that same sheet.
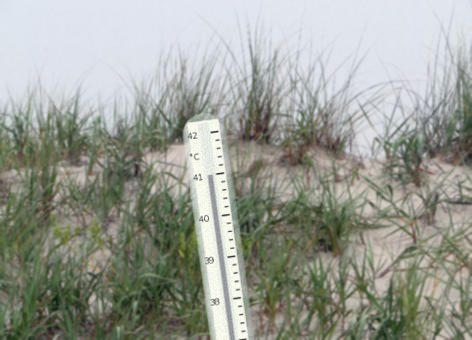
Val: 41,°C
